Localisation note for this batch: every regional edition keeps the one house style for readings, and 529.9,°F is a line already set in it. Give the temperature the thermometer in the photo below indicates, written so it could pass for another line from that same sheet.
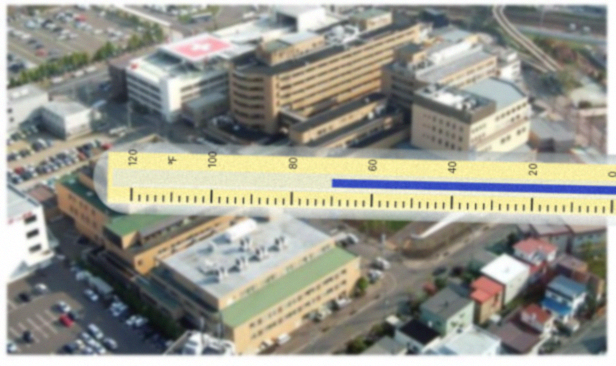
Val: 70,°F
